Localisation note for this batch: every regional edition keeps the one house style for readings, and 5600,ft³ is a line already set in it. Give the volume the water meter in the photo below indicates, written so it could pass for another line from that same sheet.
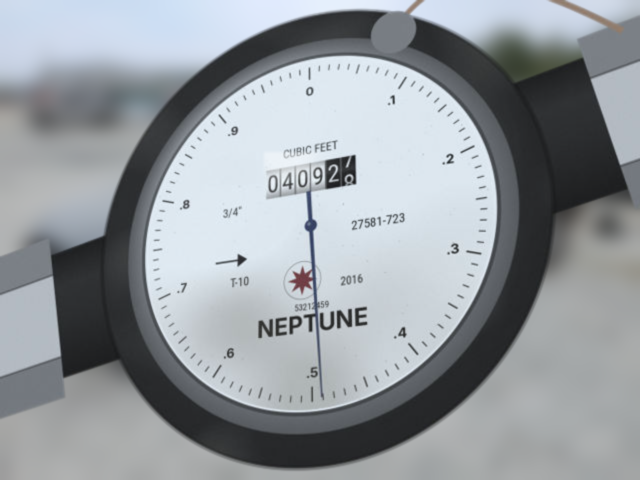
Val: 40927.49,ft³
